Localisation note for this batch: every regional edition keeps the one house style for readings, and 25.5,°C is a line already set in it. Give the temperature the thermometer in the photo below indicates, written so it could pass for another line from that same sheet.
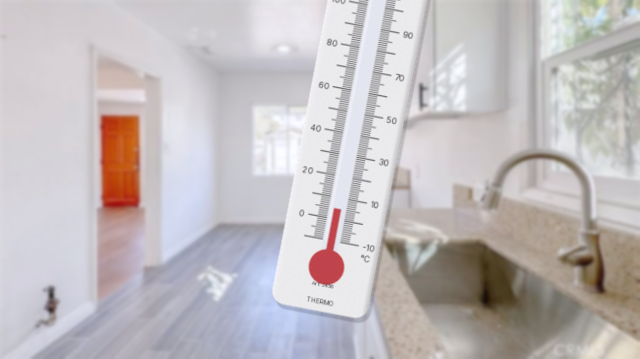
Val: 5,°C
